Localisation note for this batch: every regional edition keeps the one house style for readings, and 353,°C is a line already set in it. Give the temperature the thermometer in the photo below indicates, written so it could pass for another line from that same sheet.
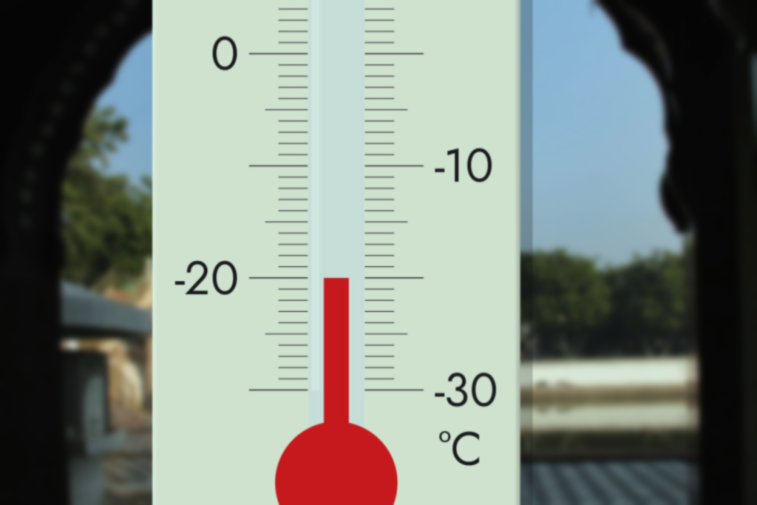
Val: -20,°C
